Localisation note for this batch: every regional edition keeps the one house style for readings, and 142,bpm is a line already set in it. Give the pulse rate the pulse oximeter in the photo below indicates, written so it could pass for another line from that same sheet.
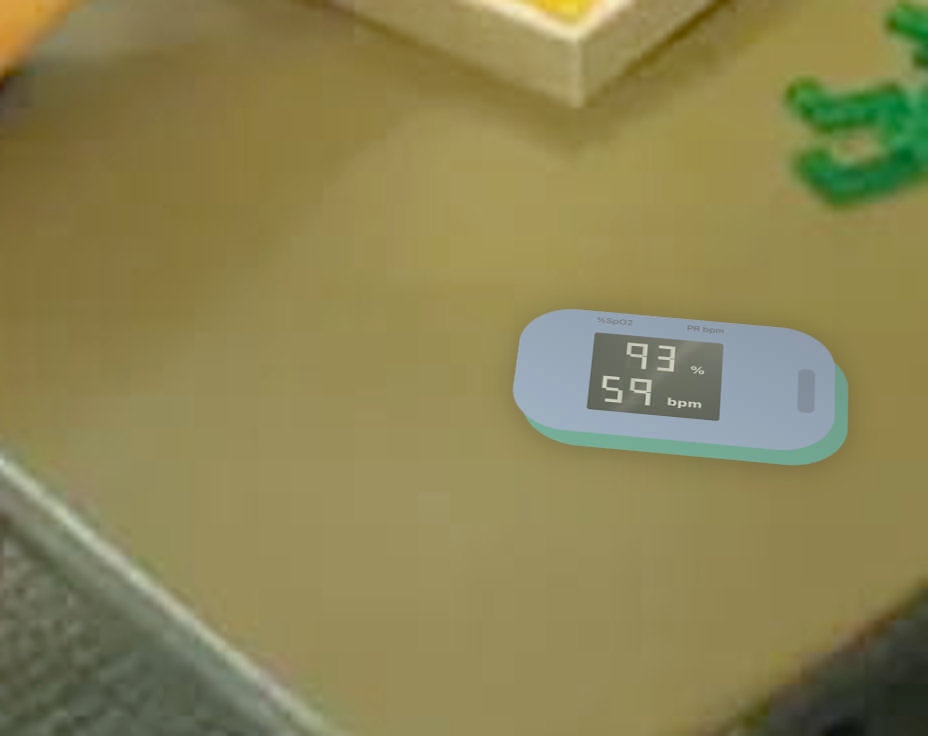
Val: 59,bpm
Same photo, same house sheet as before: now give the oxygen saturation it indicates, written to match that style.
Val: 93,%
